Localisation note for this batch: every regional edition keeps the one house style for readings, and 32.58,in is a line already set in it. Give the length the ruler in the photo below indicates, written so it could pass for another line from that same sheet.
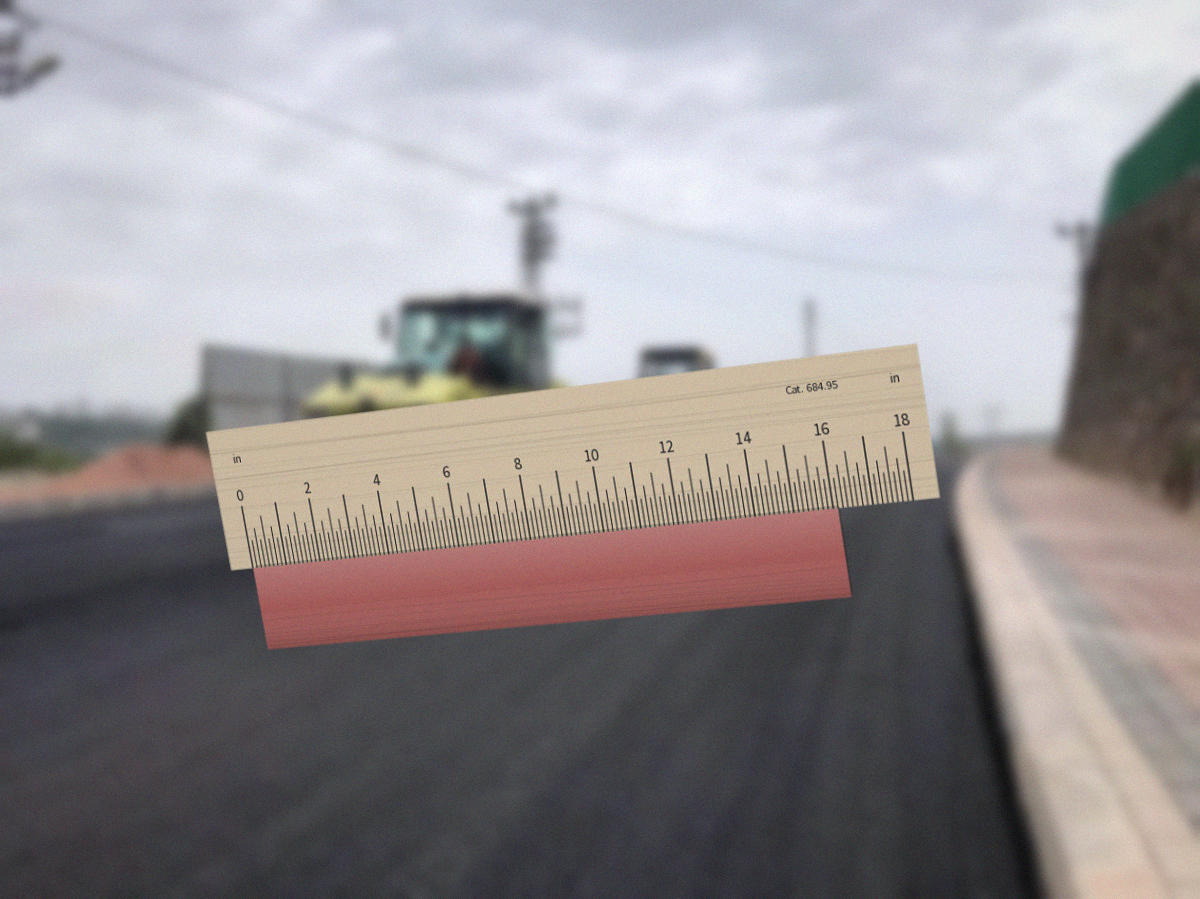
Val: 16.125,in
